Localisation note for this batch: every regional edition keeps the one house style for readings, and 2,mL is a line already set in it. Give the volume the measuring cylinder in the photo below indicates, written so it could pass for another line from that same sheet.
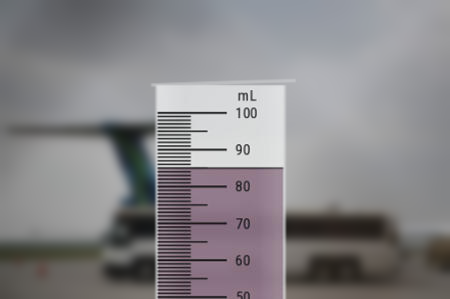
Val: 85,mL
